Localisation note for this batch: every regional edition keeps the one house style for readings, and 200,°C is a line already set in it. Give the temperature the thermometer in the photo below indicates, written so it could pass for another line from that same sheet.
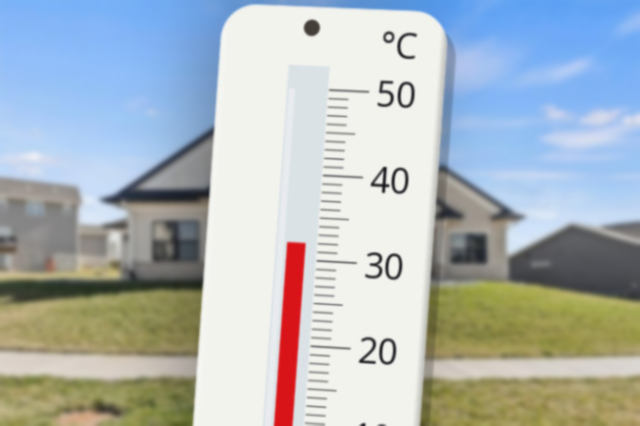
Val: 32,°C
